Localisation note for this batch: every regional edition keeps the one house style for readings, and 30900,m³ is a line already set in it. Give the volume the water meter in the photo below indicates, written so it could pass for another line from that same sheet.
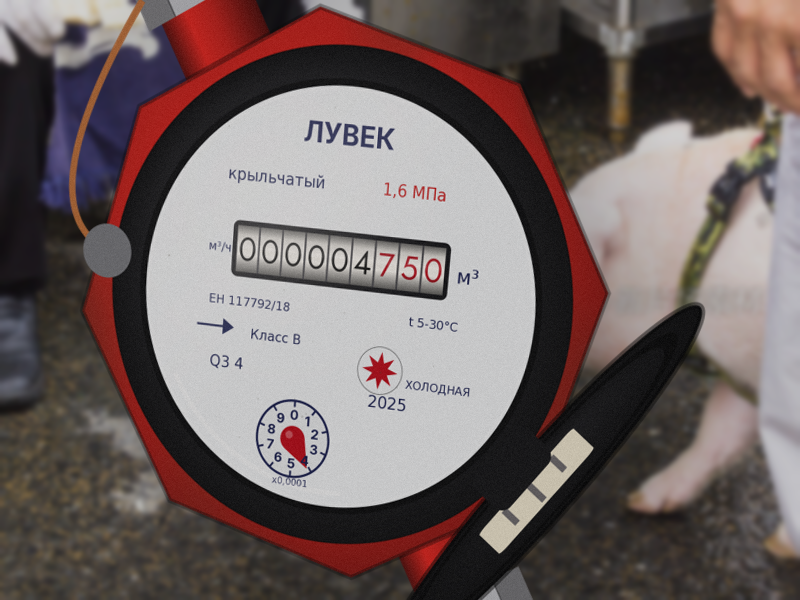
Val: 4.7504,m³
